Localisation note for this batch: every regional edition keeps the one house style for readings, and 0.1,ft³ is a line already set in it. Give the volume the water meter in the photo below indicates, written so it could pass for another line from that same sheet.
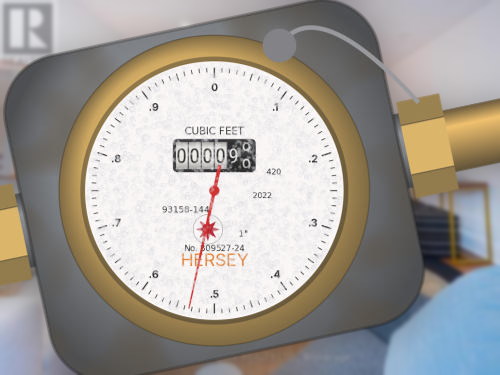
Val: 98.53,ft³
